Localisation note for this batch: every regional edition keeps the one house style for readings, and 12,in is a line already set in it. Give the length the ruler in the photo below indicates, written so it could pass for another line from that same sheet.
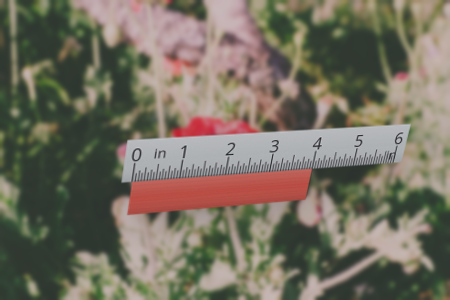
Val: 4,in
